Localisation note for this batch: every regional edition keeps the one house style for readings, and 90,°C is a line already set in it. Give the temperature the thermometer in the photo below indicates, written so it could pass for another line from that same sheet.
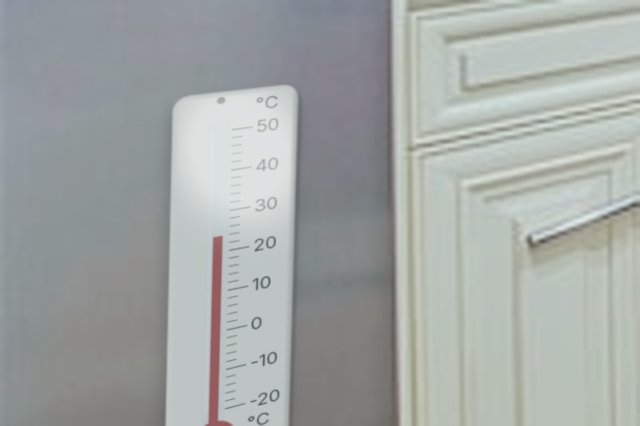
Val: 24,°C
